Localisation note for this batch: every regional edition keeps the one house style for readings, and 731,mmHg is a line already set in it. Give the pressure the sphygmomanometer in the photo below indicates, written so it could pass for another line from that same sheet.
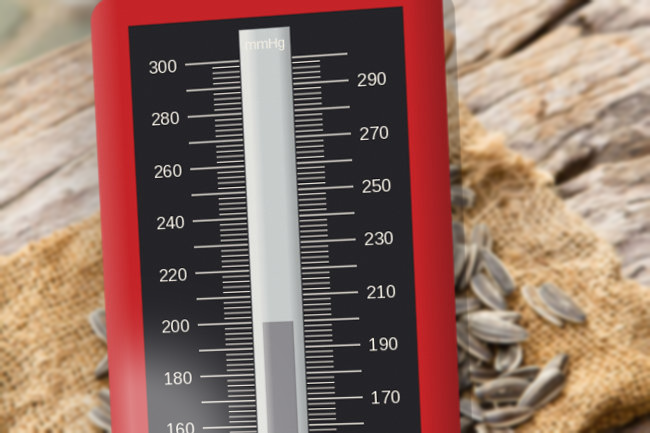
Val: 200,mmHg
